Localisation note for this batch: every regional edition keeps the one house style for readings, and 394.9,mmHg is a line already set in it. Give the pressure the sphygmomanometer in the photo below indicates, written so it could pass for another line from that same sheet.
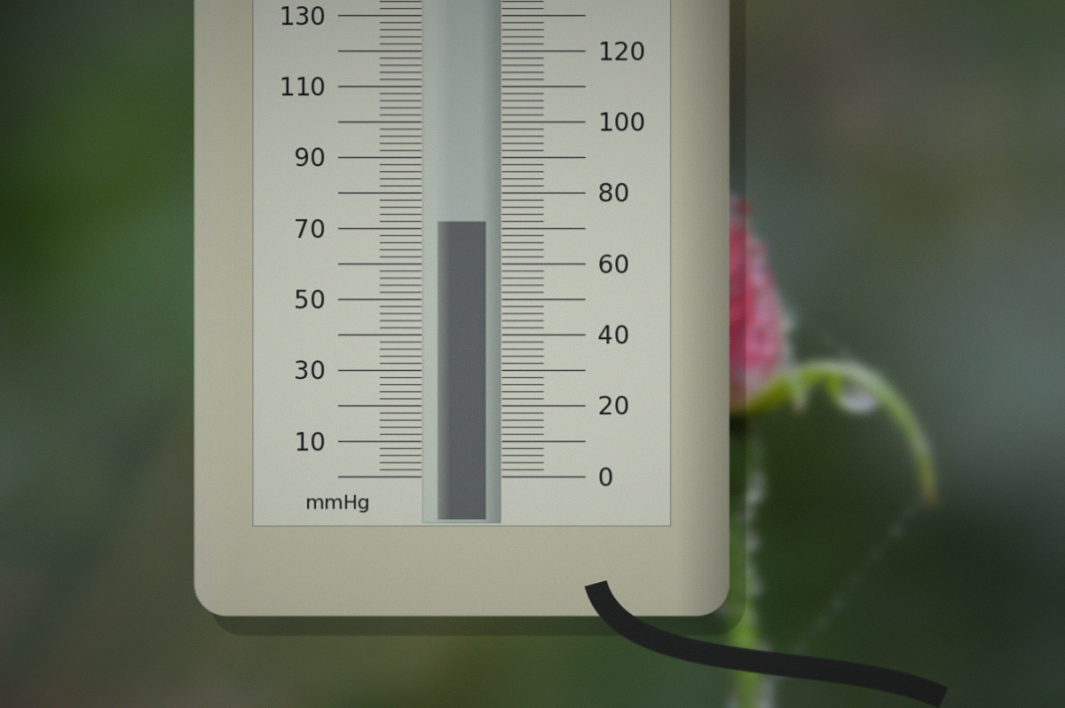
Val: 72,mmHg
